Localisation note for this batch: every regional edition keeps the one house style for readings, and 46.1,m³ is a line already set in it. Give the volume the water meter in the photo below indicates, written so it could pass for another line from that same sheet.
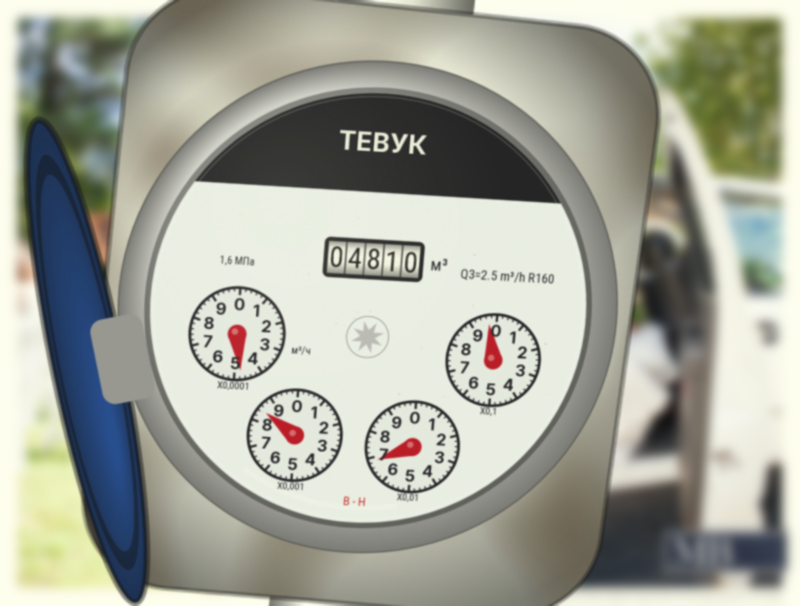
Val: 4809.9684,m³
